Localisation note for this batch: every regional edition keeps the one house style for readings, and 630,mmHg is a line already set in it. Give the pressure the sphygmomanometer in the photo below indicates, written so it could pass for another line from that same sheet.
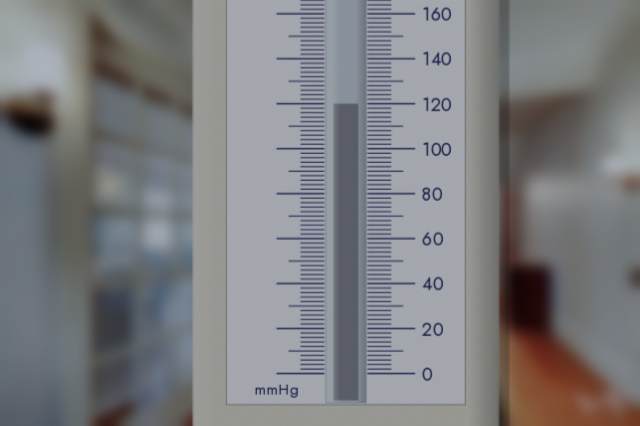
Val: 120,mmHg
